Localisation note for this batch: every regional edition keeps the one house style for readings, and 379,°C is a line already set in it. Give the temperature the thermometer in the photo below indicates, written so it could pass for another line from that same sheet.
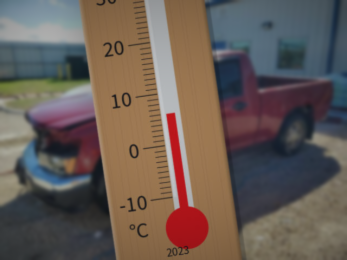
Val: 6,°C
